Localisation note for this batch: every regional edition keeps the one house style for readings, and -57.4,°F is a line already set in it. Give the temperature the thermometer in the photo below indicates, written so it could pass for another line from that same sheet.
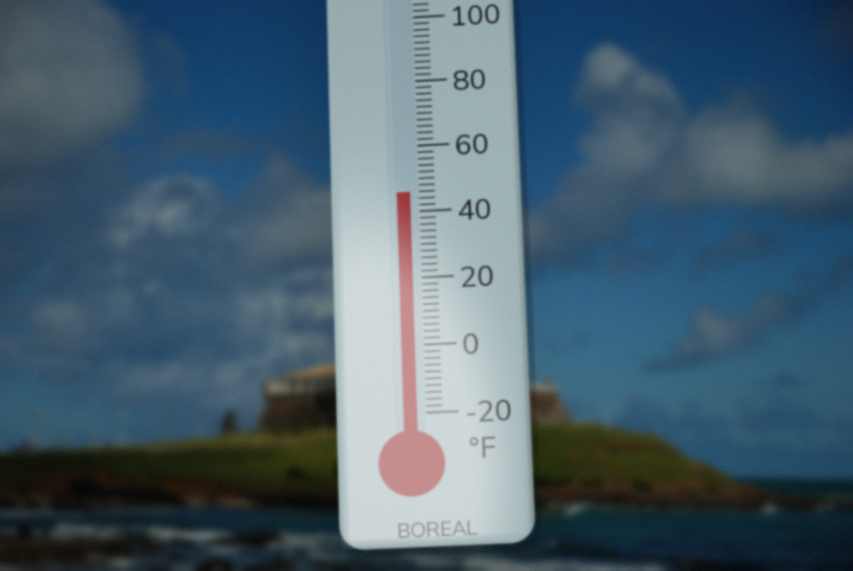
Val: 46,°F
